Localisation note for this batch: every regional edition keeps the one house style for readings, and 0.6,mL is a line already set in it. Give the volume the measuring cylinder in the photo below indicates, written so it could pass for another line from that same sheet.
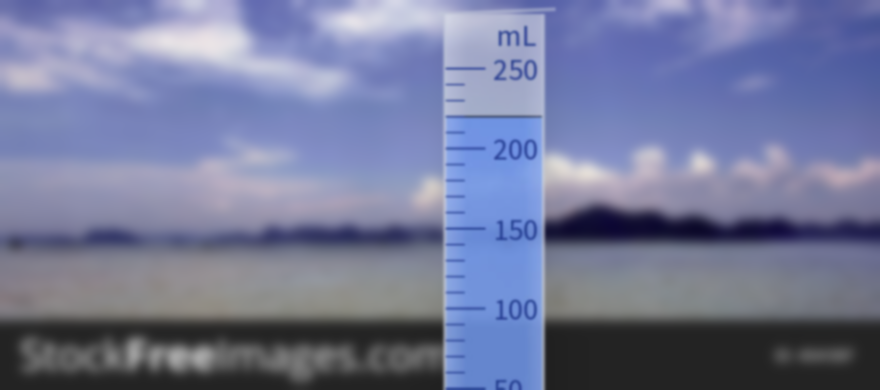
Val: 220,mL
